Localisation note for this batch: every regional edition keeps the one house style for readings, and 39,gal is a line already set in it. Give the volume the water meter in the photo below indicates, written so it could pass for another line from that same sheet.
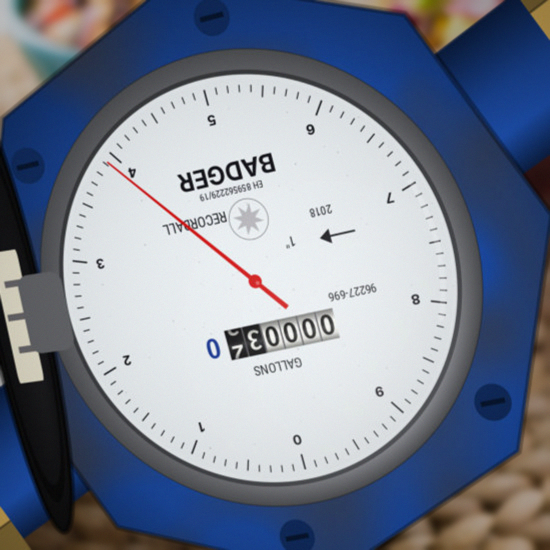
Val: 323.9,gal
